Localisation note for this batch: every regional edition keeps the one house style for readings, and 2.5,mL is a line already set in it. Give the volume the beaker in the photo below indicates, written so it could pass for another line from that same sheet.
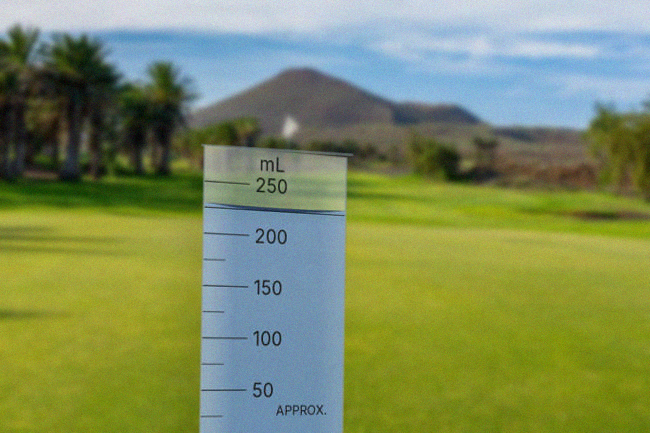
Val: 225,mL
